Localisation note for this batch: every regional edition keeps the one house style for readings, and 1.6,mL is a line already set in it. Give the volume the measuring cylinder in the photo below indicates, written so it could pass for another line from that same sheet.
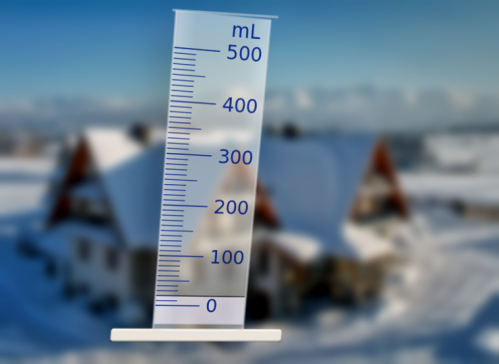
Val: 20,mL
